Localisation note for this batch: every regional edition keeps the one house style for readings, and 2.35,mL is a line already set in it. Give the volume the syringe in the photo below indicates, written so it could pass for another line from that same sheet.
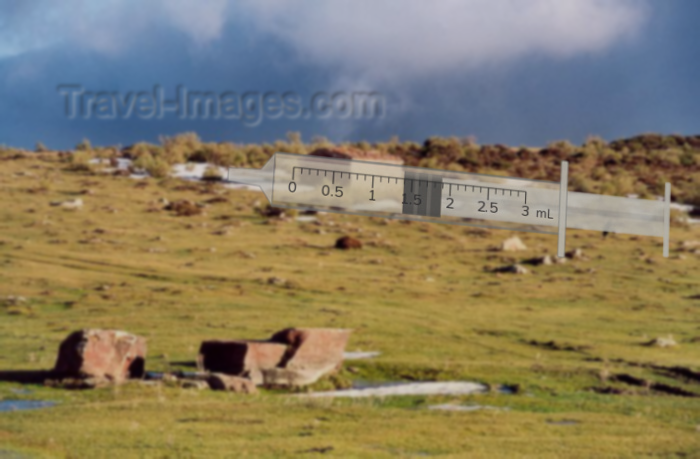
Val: 1.4,mL
